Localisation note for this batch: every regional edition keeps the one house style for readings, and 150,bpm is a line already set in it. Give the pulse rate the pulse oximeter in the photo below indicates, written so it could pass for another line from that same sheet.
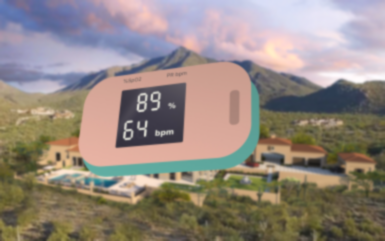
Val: 64,bpm
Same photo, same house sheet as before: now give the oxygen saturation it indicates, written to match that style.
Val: 89,%
